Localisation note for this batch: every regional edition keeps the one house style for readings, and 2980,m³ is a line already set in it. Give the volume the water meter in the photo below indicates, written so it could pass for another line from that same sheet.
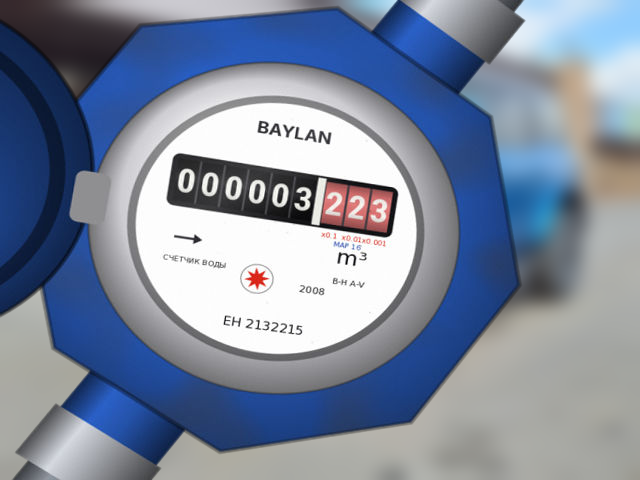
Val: 3.223,m³
